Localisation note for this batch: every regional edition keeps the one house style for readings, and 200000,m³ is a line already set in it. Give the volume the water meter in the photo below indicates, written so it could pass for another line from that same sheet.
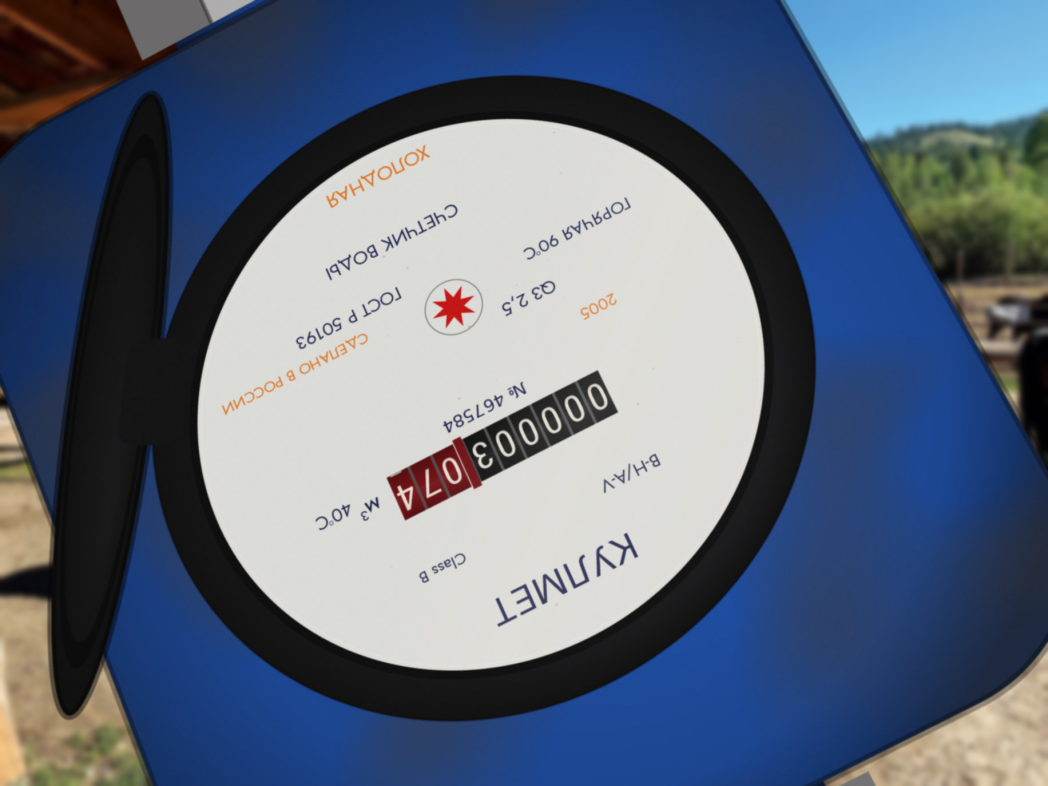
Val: 3.074,m³
